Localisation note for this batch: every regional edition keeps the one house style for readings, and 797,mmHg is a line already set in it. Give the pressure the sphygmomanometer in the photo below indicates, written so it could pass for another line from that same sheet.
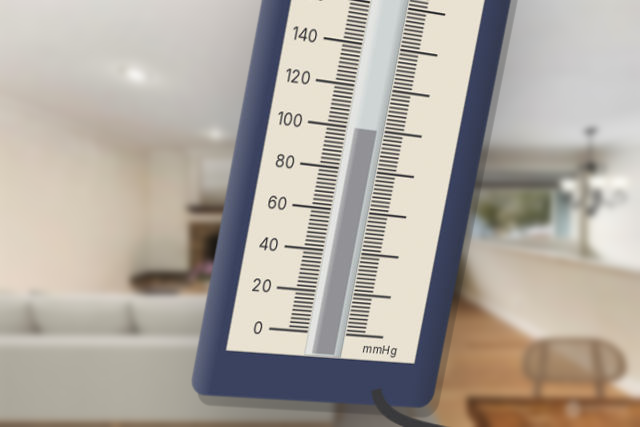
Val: 100,mmHg
